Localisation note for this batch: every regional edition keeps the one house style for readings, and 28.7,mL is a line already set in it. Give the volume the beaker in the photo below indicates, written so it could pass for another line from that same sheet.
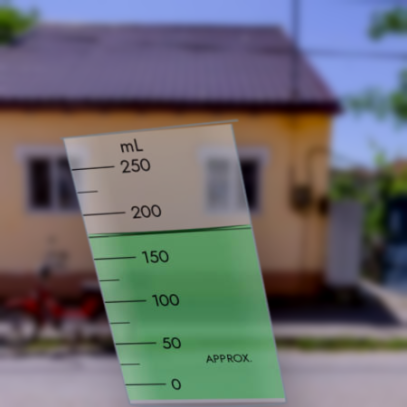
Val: 175,mL
